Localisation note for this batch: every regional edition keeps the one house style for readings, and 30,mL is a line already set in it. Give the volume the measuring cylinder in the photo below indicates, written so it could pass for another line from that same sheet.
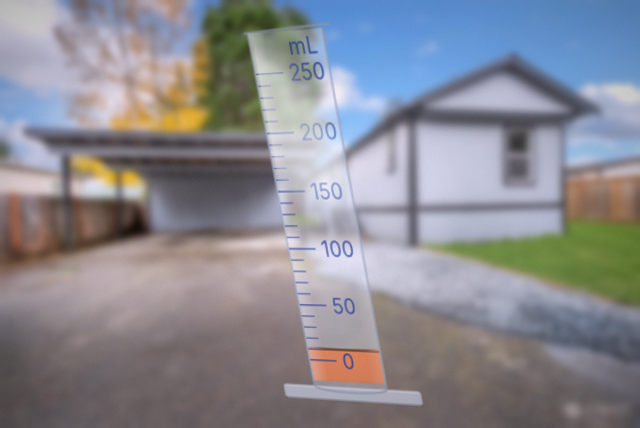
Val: 10,mL
